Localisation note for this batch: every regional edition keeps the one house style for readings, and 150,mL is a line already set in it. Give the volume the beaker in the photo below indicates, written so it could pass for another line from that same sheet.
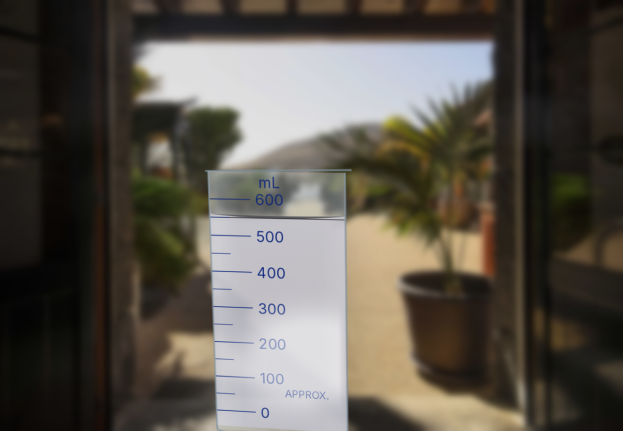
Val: 550,mL
